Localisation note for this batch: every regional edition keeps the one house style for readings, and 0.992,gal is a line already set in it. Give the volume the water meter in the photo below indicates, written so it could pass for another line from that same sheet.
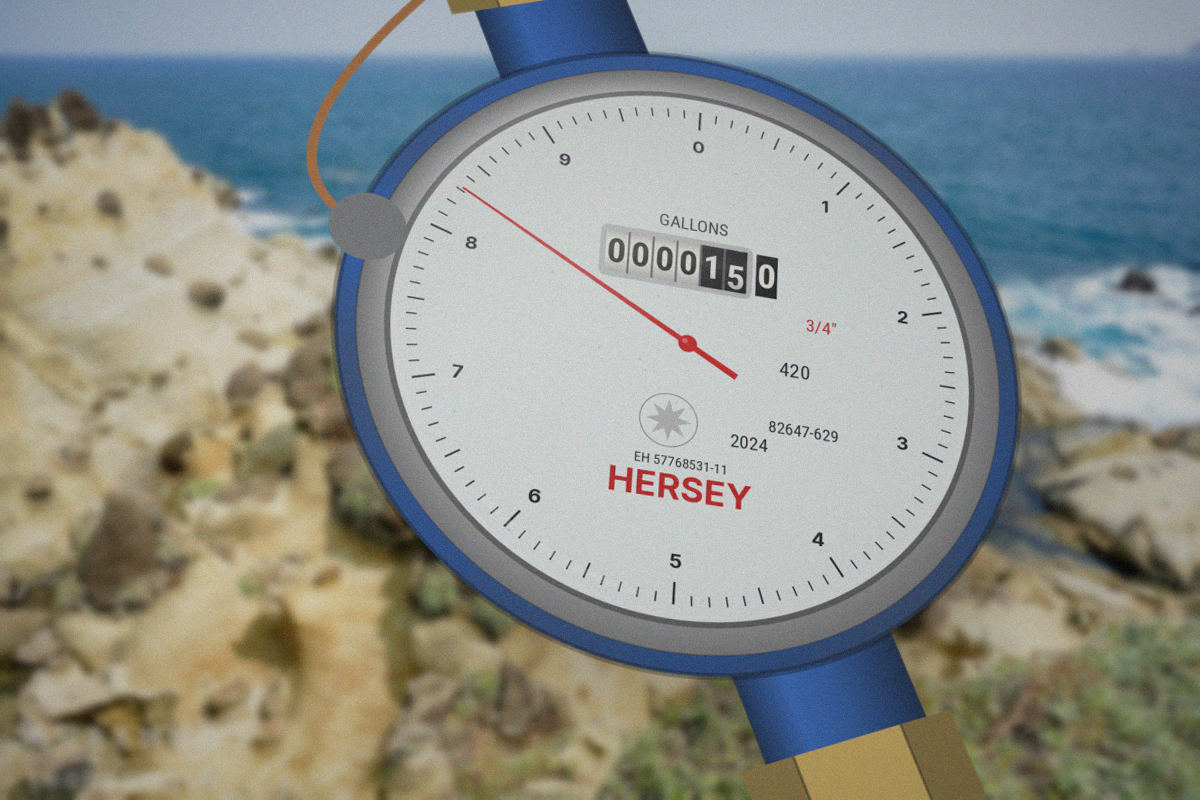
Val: 148.3,gal
